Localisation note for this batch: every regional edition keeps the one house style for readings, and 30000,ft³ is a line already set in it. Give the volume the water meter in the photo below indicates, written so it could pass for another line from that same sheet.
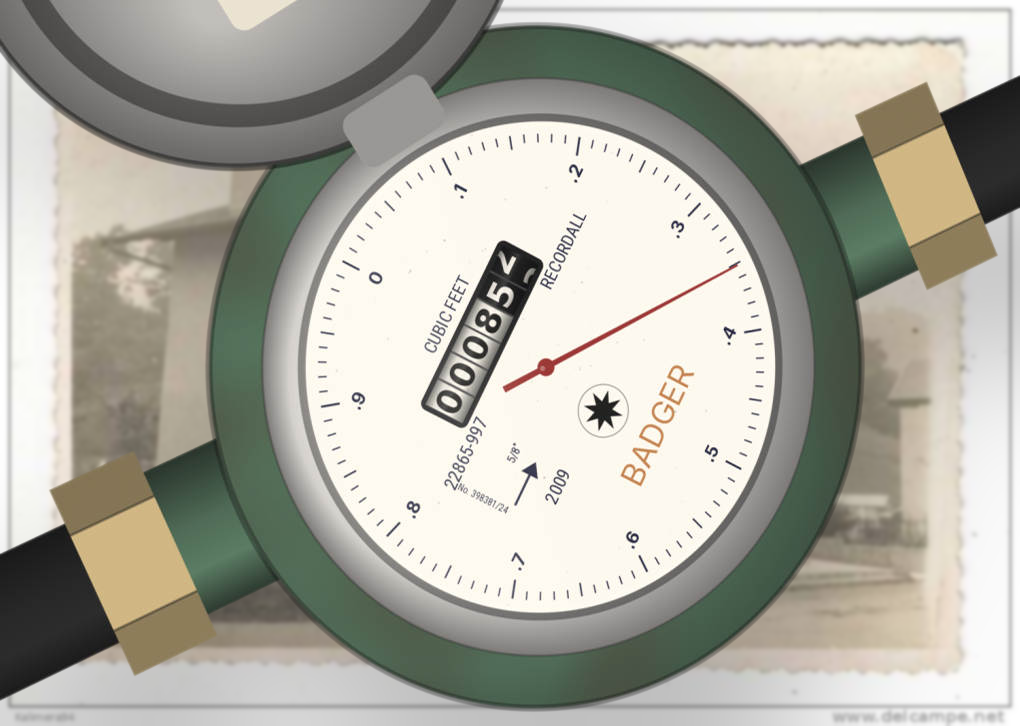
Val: 852.35,ft³
